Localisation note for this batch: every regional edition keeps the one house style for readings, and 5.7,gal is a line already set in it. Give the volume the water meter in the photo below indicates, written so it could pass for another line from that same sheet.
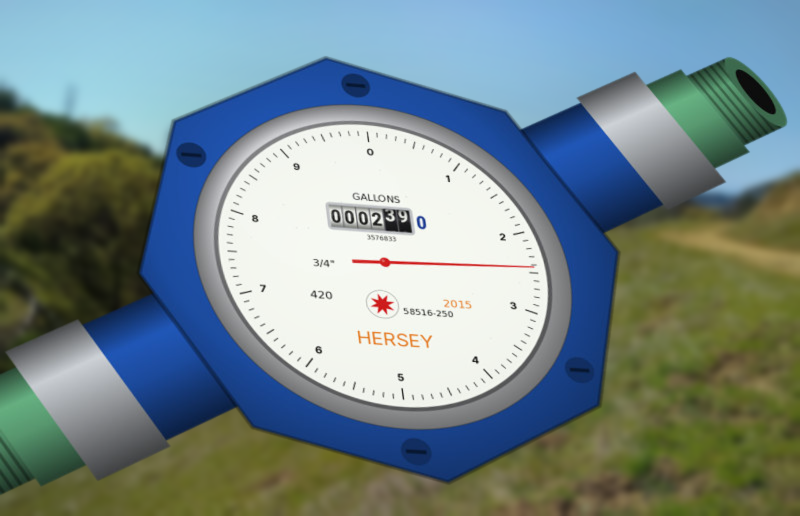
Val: 2392.4,gal
